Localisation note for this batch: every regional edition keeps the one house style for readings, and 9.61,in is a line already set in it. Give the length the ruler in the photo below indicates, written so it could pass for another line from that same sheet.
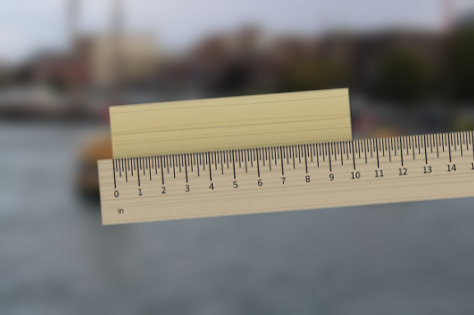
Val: 10,in
